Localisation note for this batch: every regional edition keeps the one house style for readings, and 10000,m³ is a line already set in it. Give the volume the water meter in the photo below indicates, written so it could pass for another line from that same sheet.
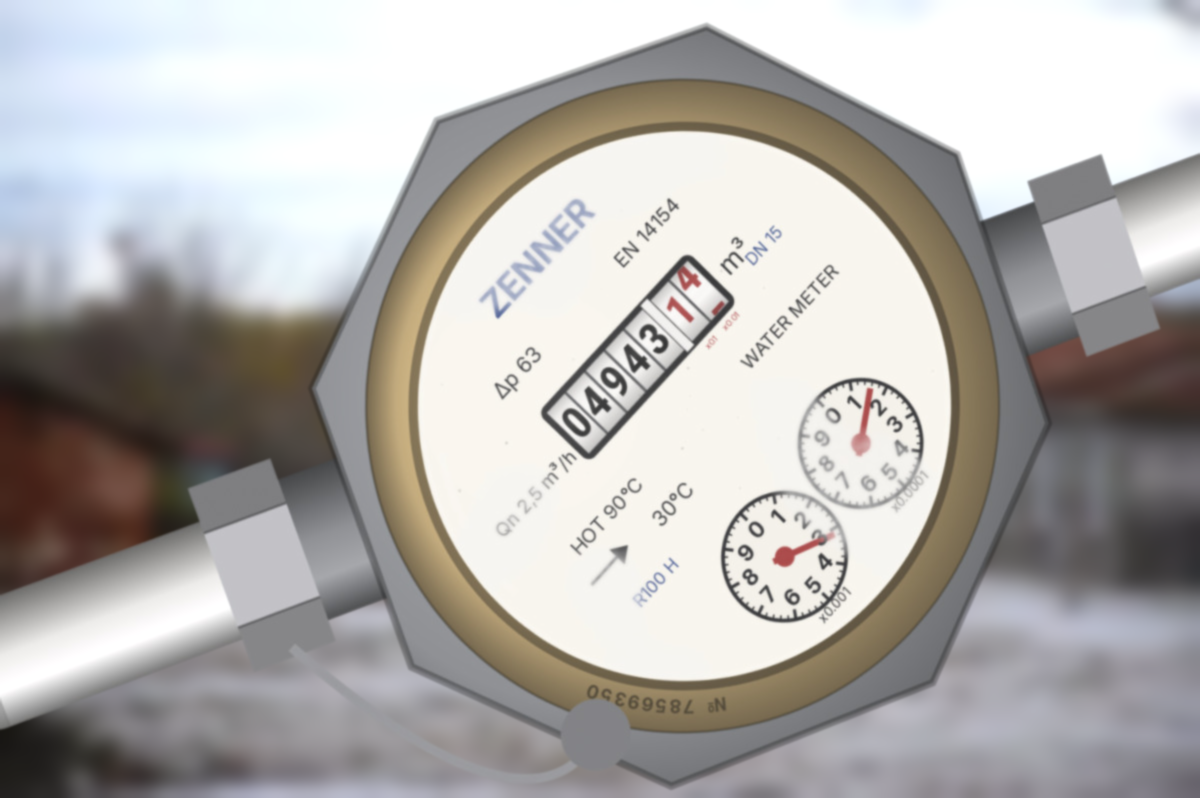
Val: 4943.1431,m³
